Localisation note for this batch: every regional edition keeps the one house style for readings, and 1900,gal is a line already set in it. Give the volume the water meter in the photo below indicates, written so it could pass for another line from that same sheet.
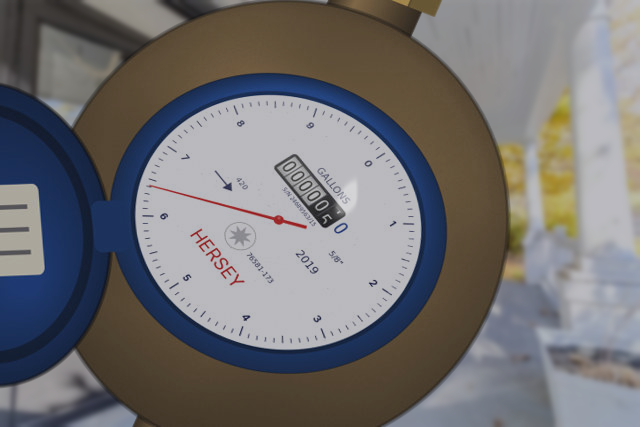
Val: 46.4,gal
